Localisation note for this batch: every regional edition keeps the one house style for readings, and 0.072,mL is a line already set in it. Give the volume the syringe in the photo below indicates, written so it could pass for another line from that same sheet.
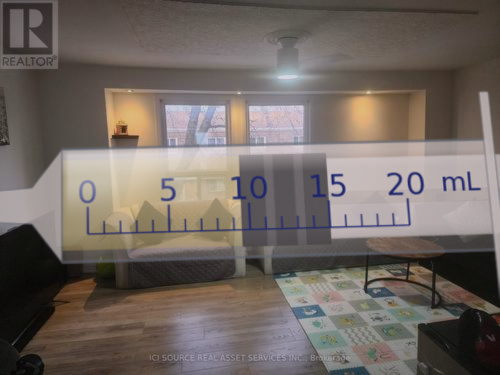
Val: 9.5,mL
